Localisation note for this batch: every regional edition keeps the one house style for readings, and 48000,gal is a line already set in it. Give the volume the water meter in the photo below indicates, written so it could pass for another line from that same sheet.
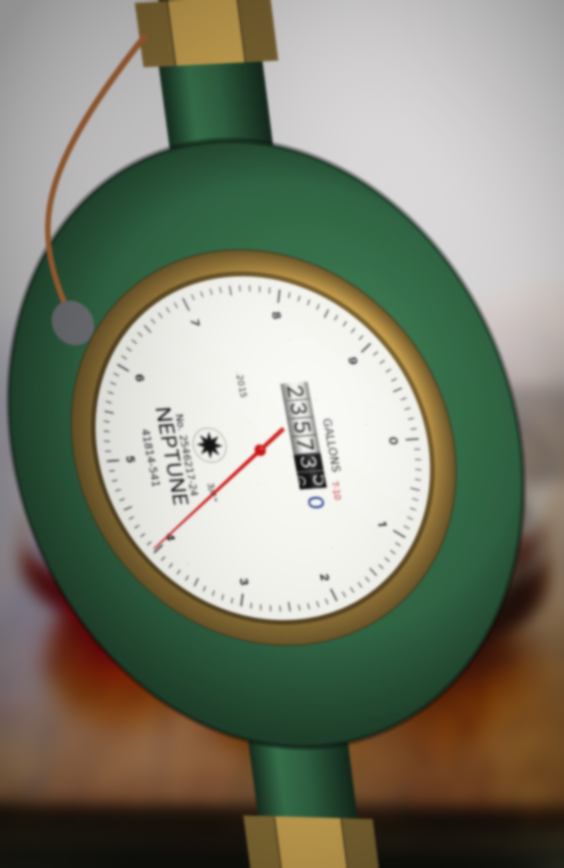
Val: 2357354.0,gal
